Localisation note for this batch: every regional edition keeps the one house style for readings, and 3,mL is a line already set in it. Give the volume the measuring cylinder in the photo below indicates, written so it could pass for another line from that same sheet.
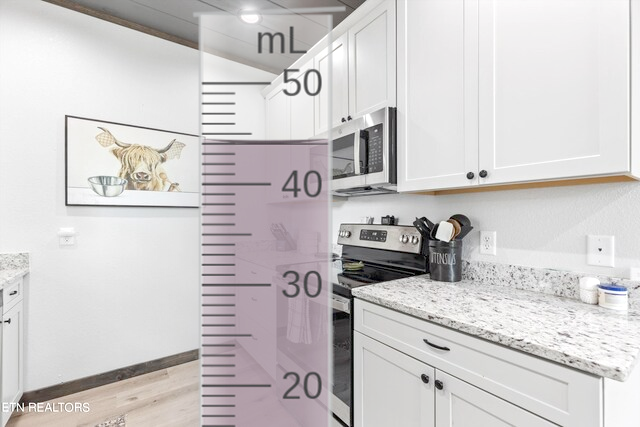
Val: 44,mL
